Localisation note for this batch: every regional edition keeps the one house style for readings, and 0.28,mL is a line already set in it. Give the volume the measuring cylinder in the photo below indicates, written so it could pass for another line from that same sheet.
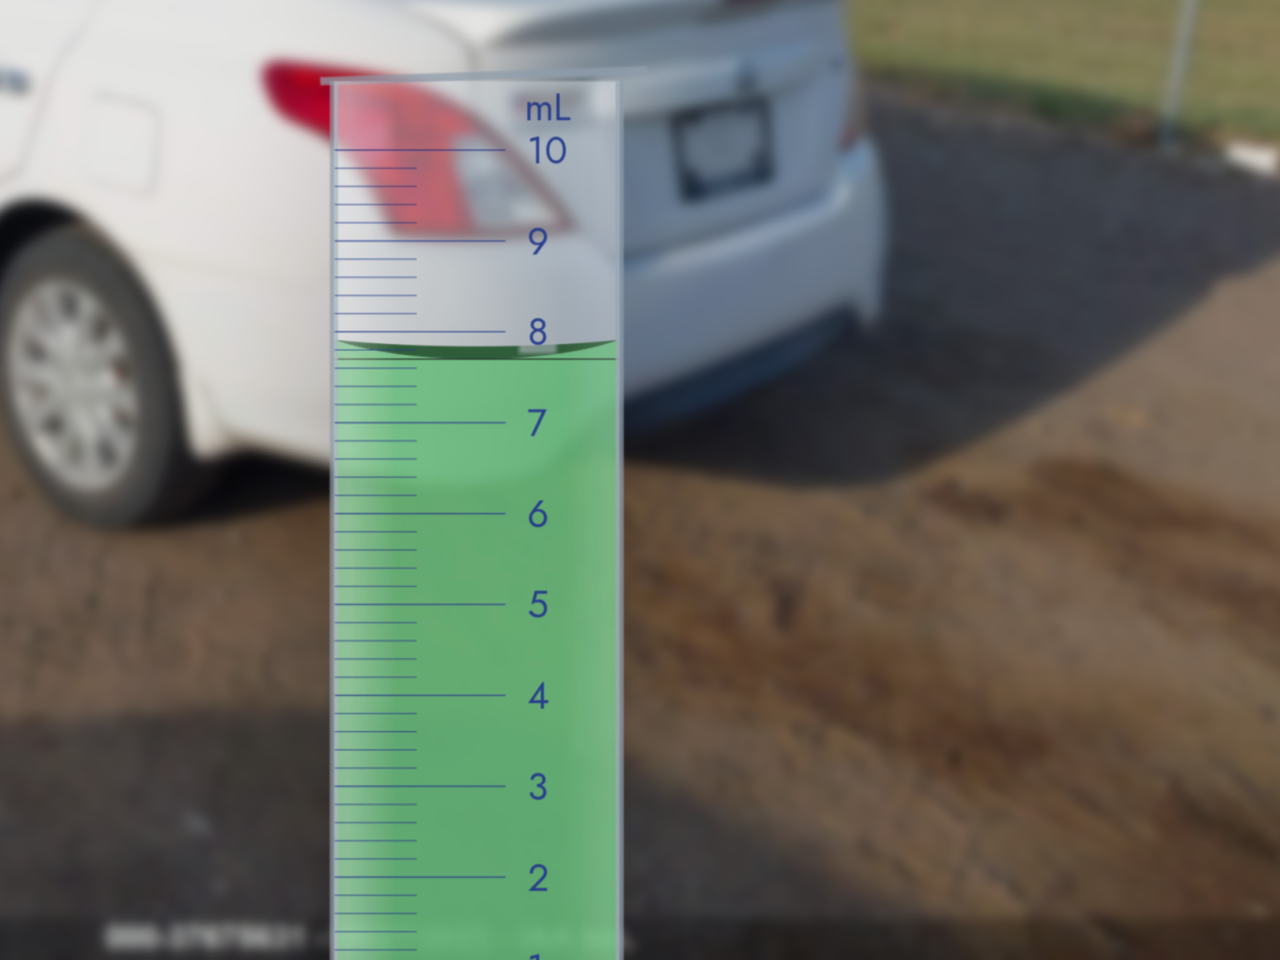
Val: 7.7,mL
